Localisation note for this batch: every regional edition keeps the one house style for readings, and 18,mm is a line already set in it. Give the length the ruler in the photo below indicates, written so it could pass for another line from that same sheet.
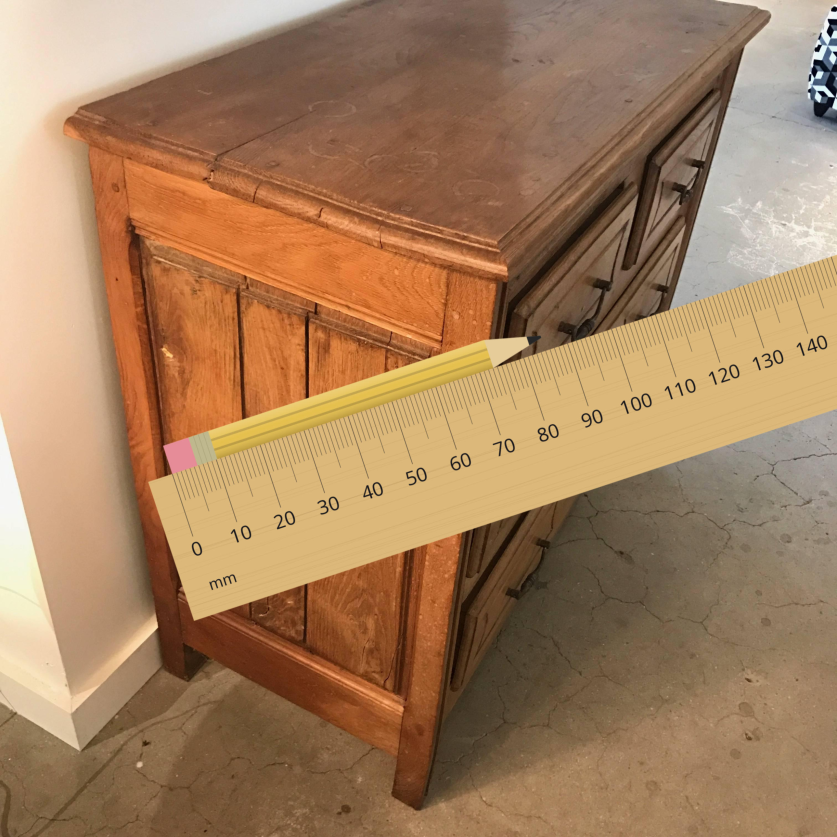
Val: 85,mm
